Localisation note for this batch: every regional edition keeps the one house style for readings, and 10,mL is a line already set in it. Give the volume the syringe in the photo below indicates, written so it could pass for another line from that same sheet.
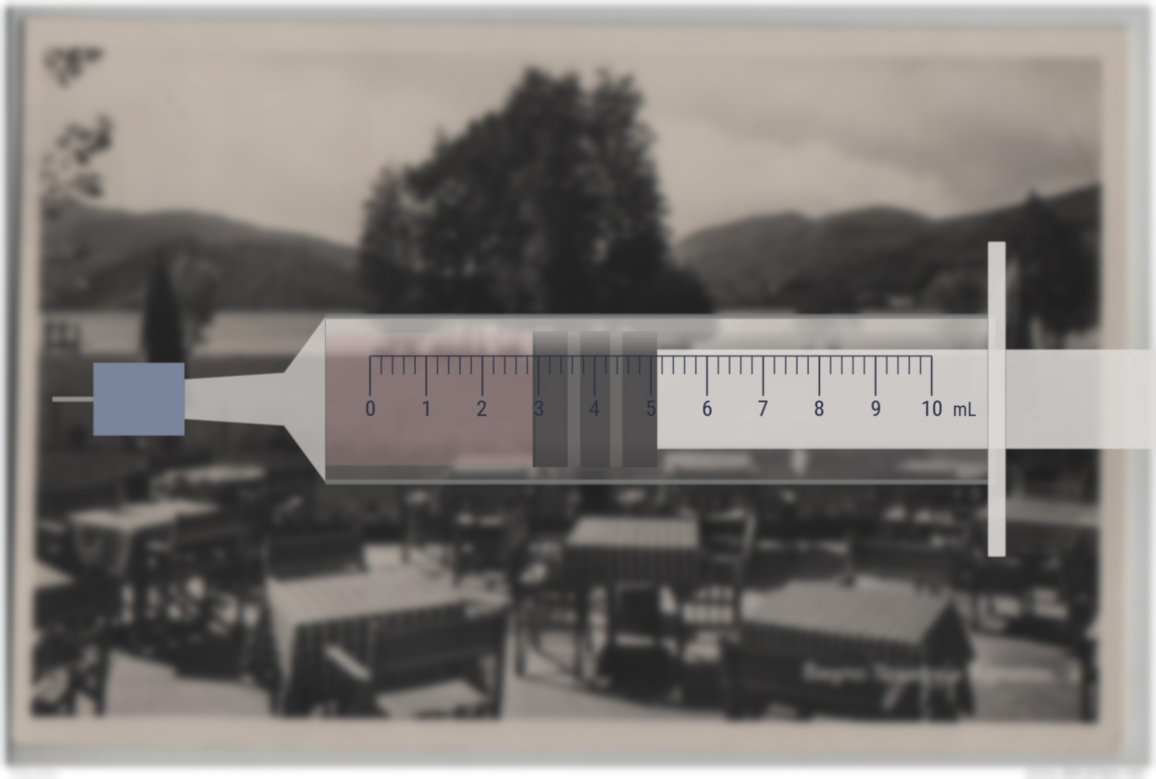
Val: 2.9,mL
